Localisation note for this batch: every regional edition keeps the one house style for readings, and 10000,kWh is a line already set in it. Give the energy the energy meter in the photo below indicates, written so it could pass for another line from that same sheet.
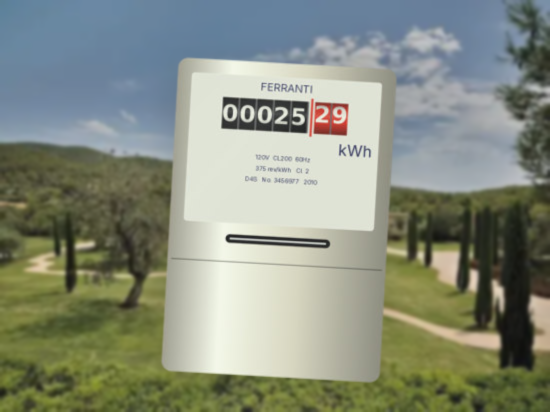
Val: 25.29,kWh
